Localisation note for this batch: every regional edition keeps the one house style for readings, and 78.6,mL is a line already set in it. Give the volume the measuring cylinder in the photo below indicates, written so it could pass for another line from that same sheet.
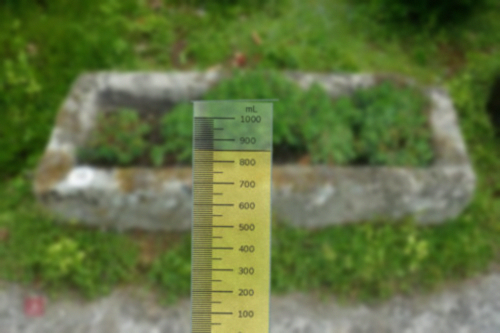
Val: 850,mL
